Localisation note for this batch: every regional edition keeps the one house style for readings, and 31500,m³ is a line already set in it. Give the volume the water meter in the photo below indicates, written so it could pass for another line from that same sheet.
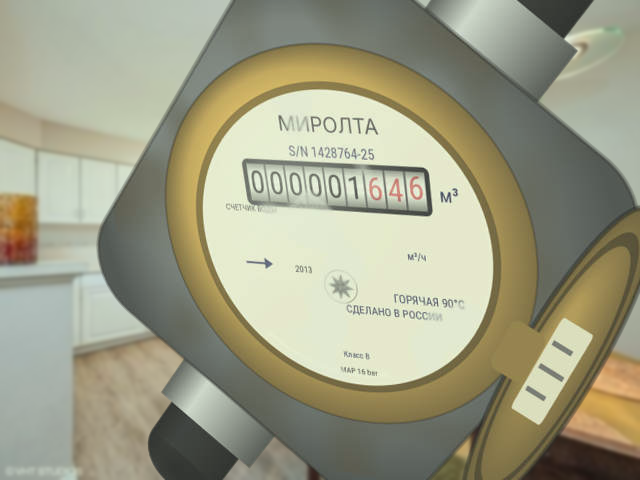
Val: 1.646,m³
